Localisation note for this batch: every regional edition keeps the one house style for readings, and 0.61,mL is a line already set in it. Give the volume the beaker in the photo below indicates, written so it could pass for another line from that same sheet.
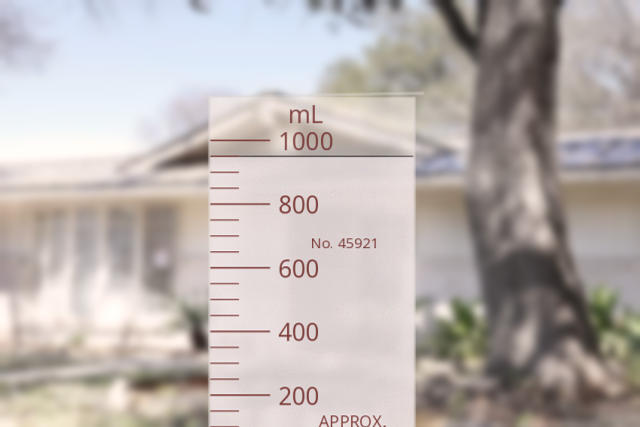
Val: 950,mL
